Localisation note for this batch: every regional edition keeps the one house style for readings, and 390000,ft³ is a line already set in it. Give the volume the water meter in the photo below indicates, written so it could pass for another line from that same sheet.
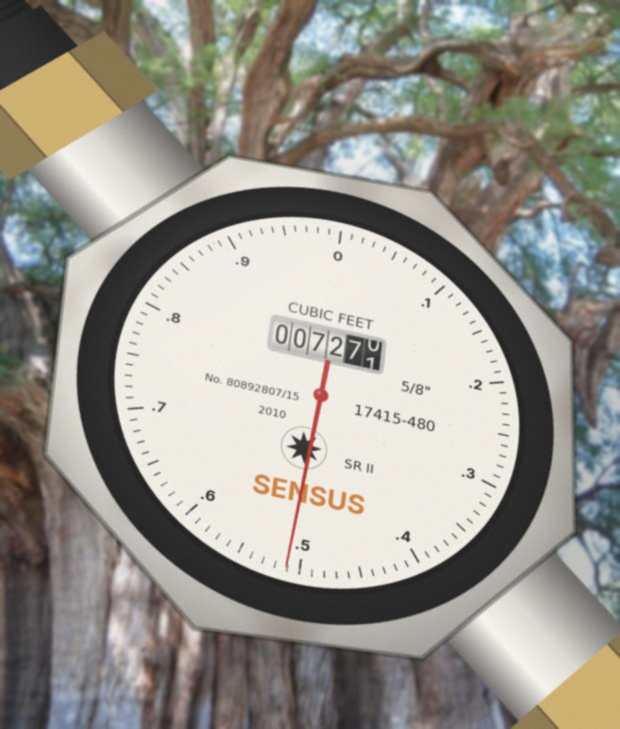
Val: 7270.51,ft³
